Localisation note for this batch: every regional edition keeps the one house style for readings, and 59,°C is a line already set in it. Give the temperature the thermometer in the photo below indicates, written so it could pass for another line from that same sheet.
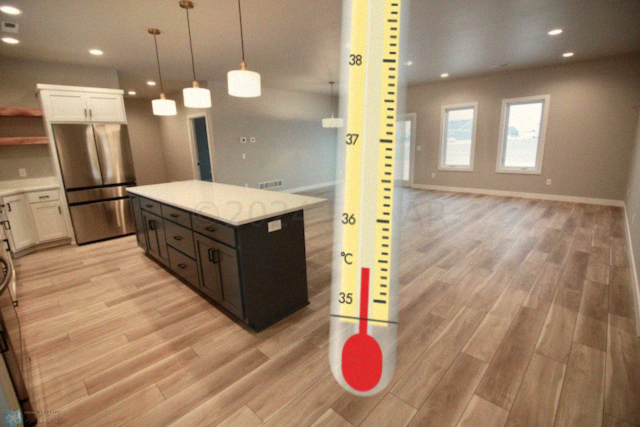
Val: 35.4,°C
